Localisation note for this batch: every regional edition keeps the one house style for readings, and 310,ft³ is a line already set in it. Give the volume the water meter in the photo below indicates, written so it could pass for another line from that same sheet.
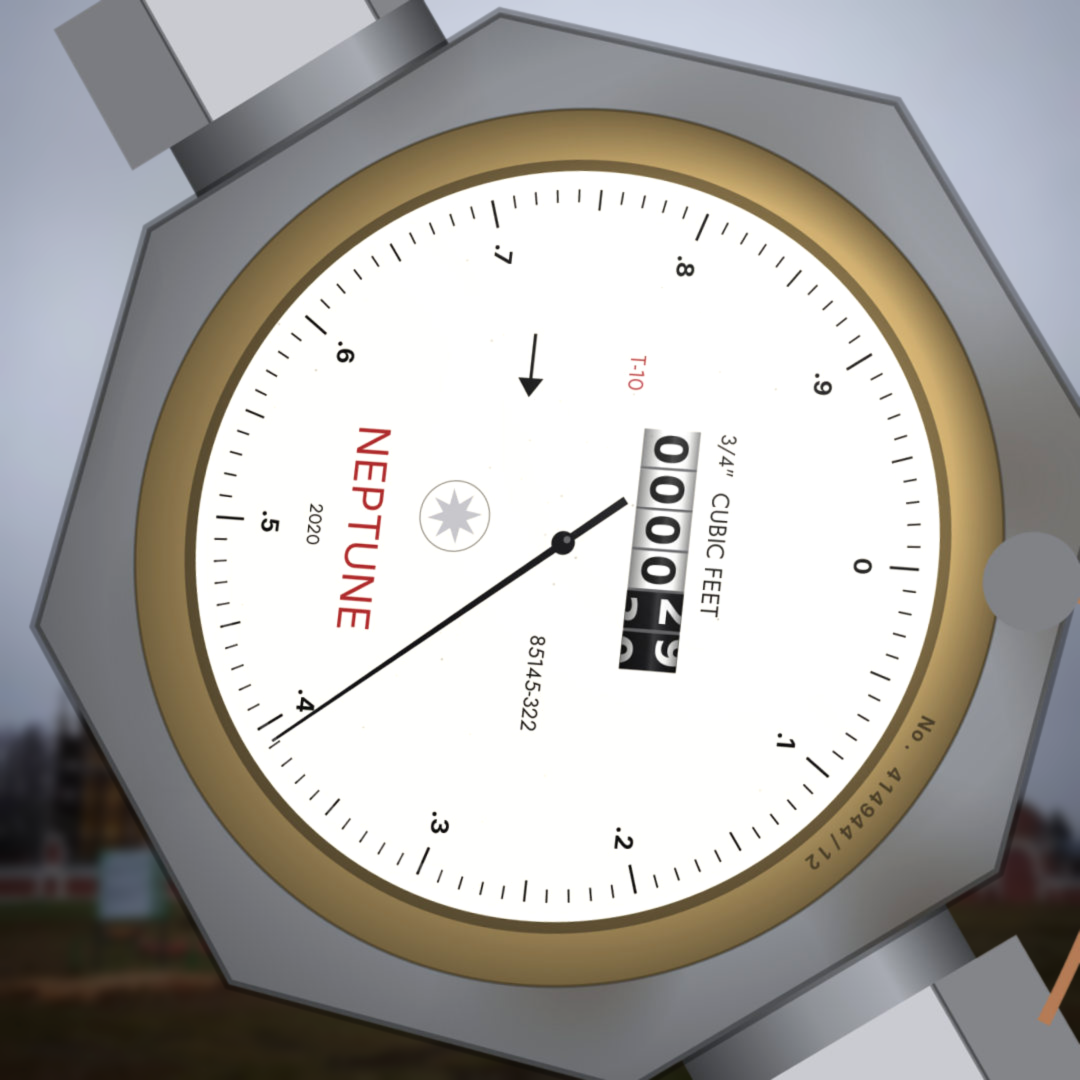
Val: 29.39,ft³
